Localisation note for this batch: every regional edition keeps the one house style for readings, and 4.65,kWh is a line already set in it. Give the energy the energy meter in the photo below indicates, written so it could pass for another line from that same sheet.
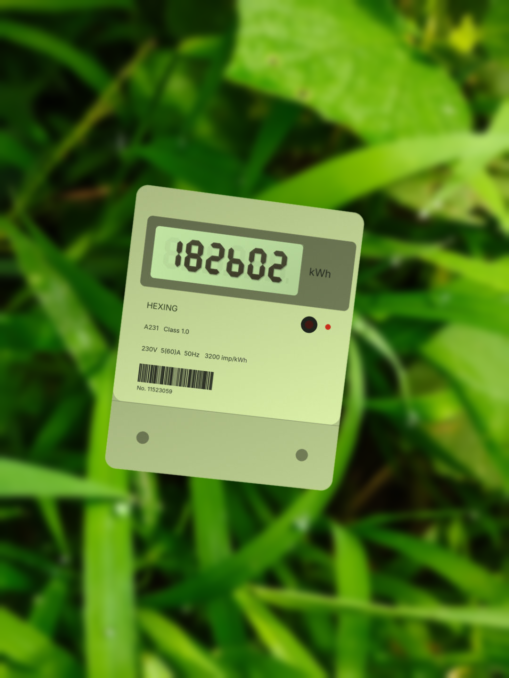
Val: 182602,kWh
